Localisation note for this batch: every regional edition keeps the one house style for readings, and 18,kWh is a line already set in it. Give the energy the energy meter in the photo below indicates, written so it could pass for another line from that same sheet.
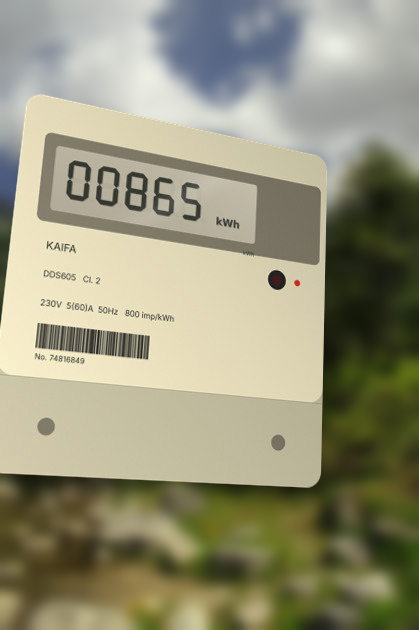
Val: 865,kWh
